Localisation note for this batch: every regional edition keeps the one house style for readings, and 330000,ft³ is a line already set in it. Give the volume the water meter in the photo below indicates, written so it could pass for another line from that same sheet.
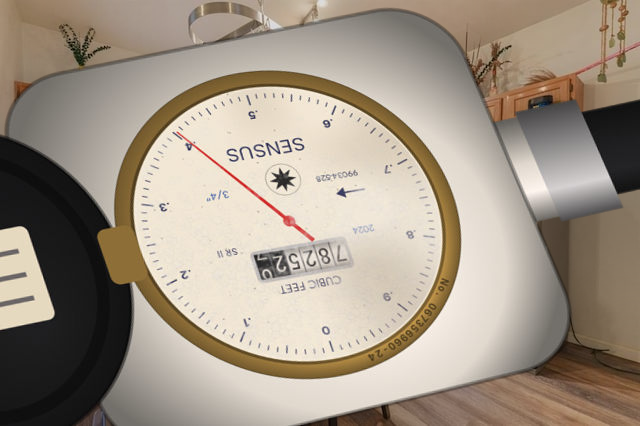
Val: 782526.40,ft³
